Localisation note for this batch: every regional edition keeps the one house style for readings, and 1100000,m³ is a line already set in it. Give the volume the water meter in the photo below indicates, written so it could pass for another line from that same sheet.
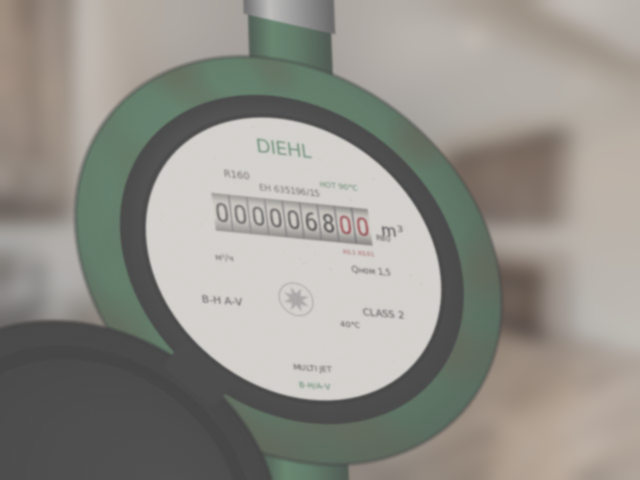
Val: 68.00,m³
